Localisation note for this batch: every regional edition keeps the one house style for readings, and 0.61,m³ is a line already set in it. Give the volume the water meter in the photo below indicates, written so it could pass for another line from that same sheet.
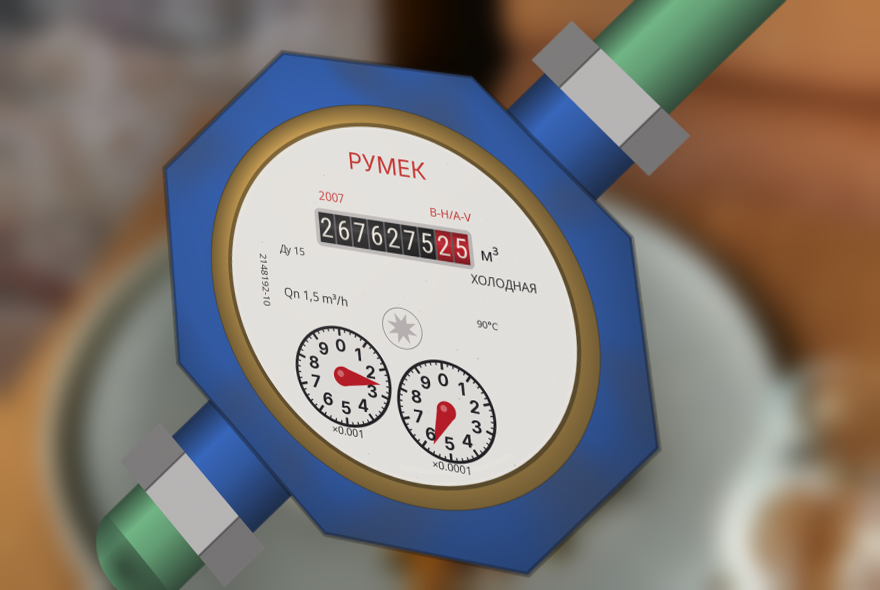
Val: 2676275.2525,m³
